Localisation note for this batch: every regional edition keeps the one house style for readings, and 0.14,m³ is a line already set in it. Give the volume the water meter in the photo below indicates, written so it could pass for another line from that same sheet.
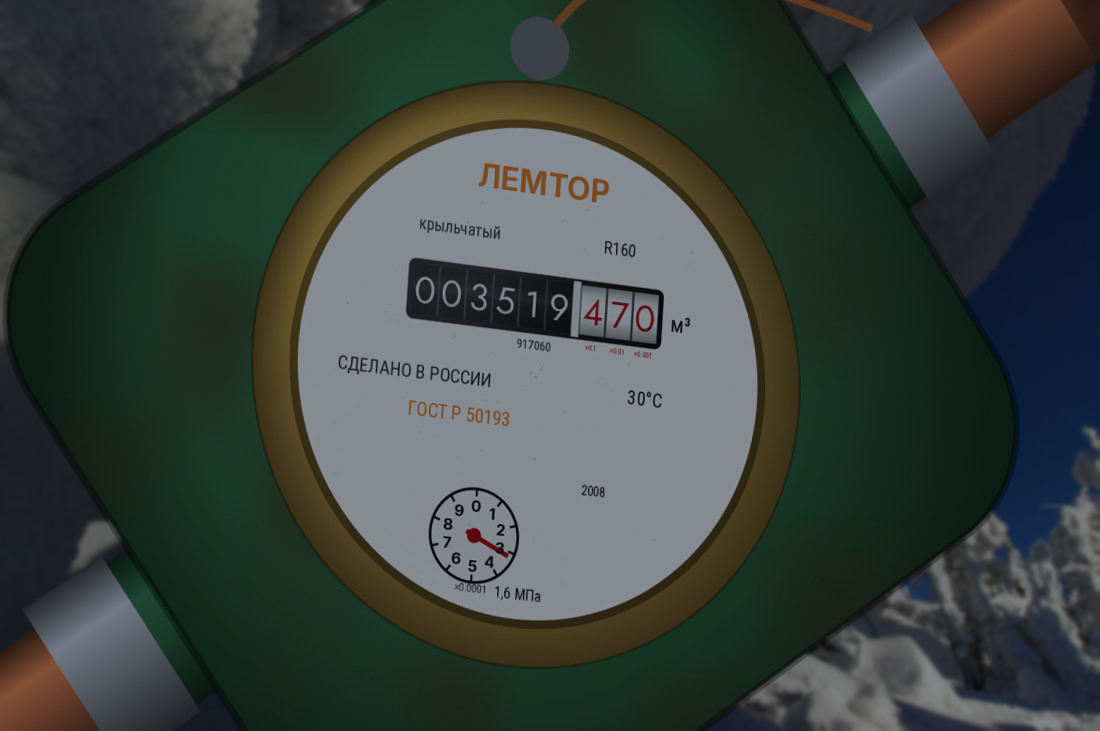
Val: 3519.4703,m³
